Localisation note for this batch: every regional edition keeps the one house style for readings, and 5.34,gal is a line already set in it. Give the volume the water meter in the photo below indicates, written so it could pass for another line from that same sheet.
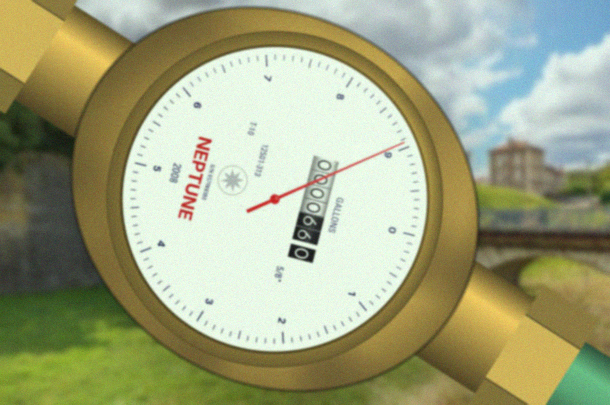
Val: 658.9,gal
